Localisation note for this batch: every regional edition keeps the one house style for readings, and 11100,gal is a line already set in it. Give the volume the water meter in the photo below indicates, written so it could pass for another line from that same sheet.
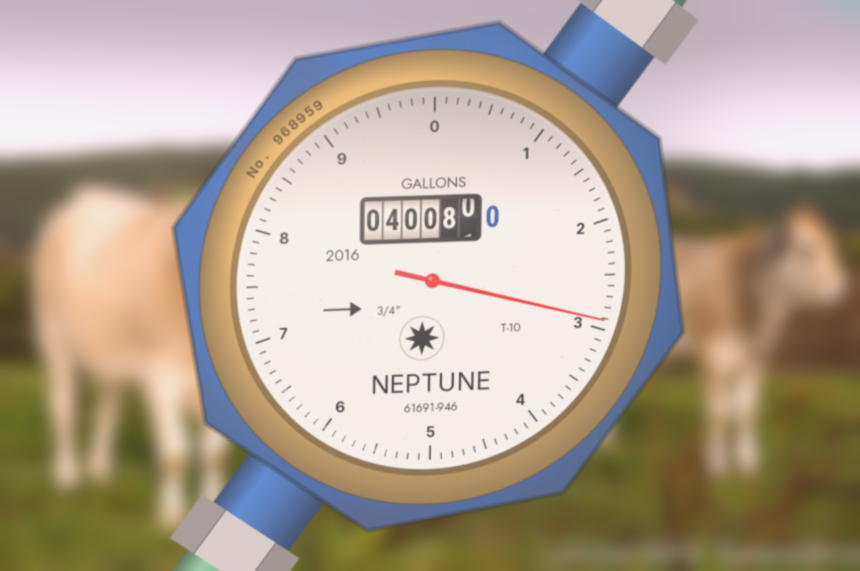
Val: 400802.9,gal
